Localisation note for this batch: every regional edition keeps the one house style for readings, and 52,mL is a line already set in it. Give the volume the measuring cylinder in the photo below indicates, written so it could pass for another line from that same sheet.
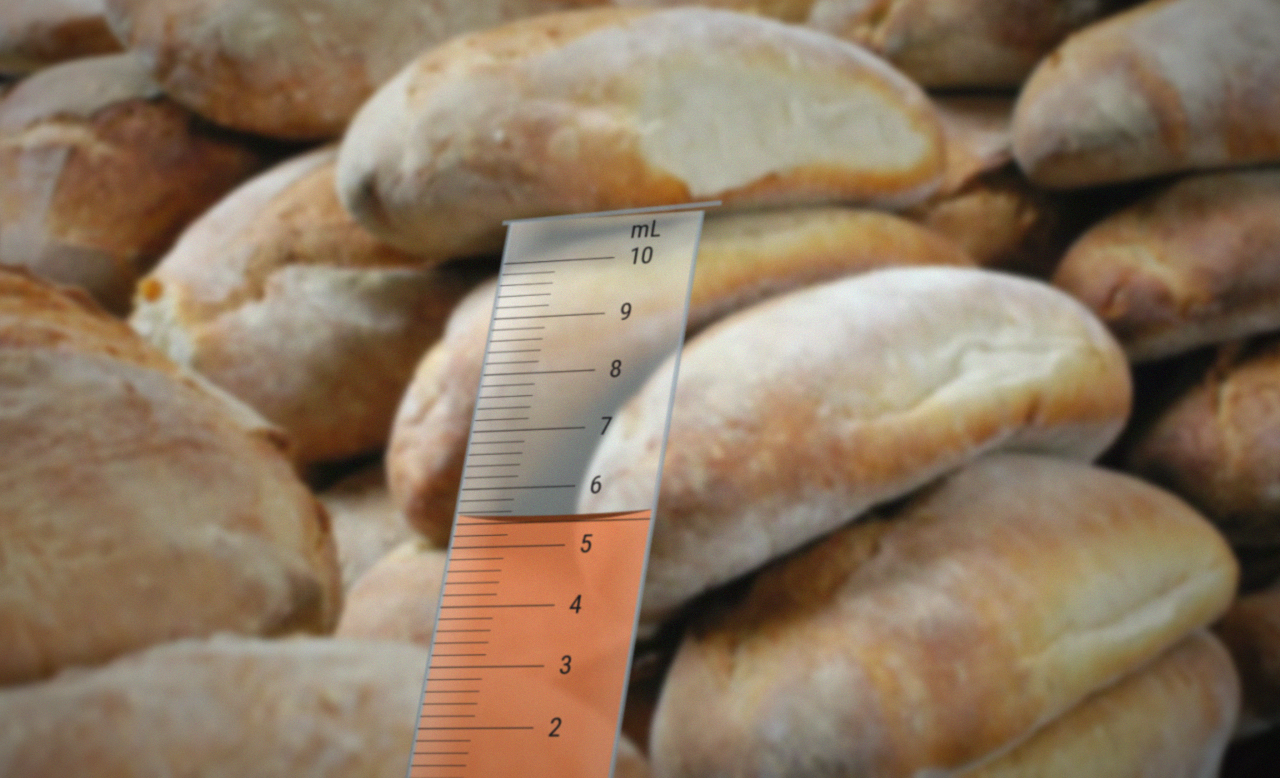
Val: 5.4,mL
